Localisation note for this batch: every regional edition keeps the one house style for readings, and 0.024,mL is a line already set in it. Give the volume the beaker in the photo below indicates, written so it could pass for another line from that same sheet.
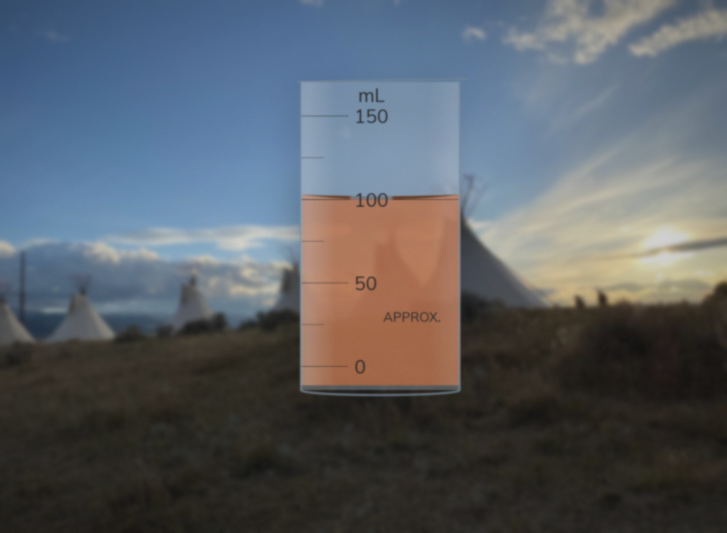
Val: 100,mL
